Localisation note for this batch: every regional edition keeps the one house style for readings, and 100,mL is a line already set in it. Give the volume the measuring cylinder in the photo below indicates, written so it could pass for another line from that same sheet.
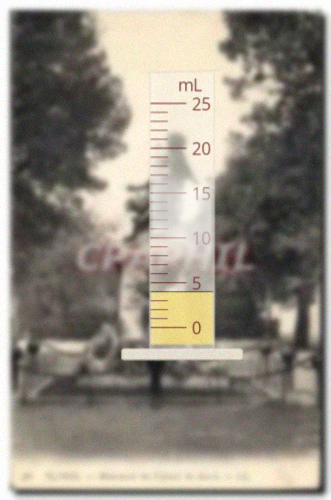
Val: 4,mL
